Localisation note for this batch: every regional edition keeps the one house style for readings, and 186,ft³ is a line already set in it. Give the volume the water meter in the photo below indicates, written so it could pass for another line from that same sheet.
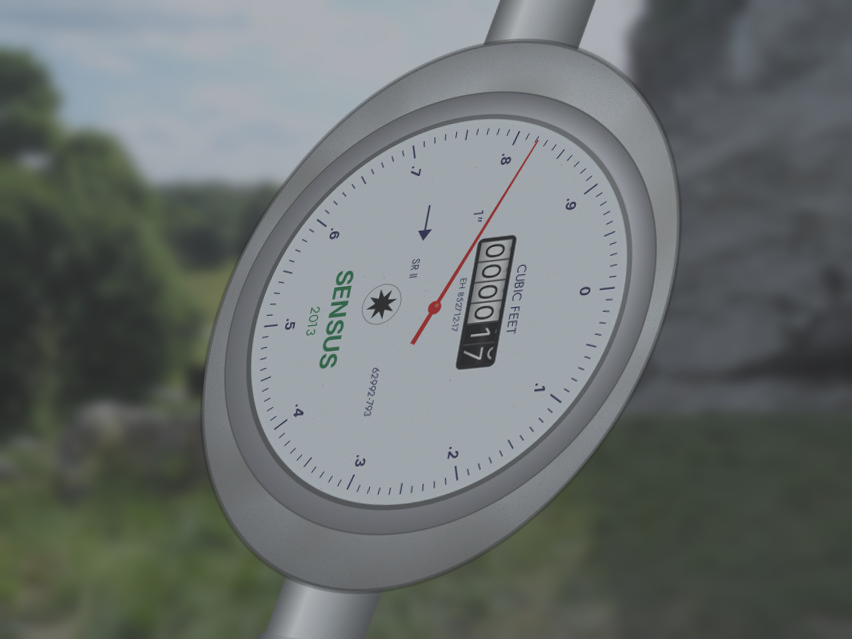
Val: 16.82,ft³
